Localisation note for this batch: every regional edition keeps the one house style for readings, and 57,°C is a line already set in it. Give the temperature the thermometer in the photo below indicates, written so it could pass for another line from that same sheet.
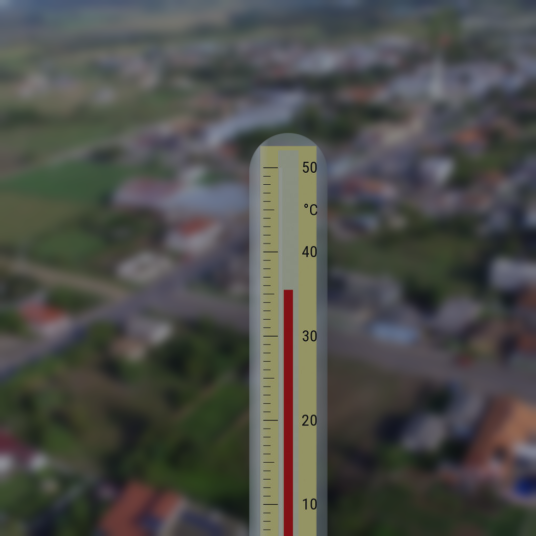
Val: 35.5,°C
